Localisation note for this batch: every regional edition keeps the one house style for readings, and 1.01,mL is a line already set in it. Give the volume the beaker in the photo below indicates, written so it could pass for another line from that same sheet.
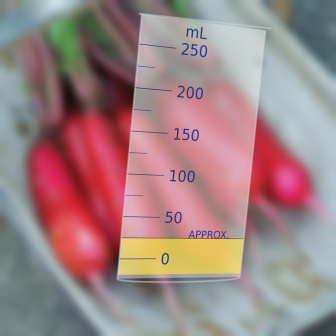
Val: 25,mL
